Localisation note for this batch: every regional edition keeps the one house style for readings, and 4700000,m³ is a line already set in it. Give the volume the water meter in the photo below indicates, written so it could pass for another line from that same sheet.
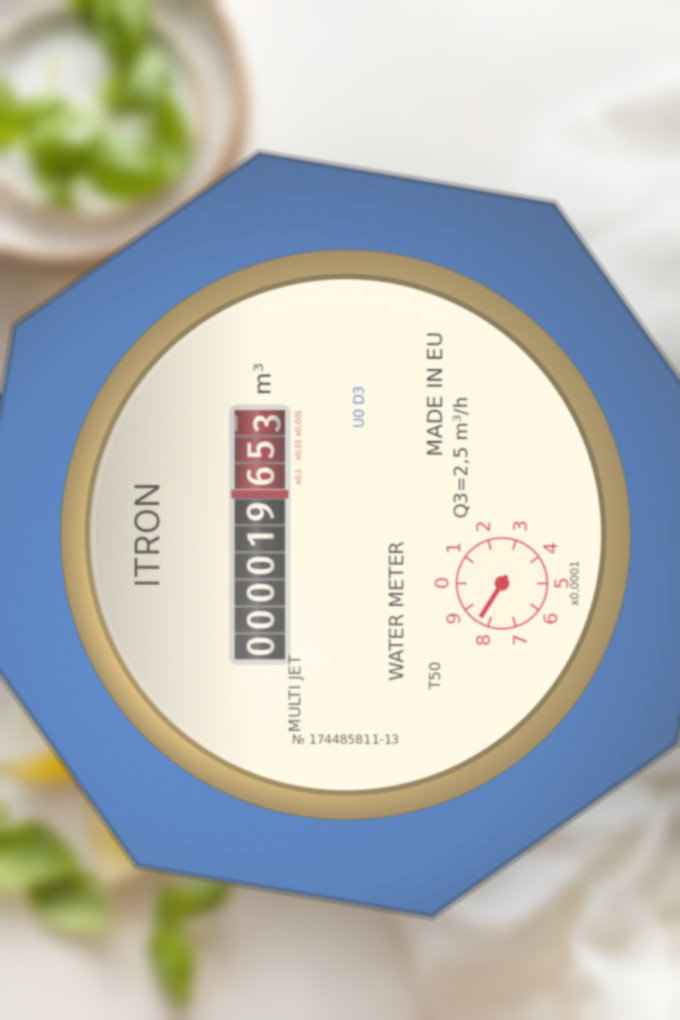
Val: 19.6528,m³
